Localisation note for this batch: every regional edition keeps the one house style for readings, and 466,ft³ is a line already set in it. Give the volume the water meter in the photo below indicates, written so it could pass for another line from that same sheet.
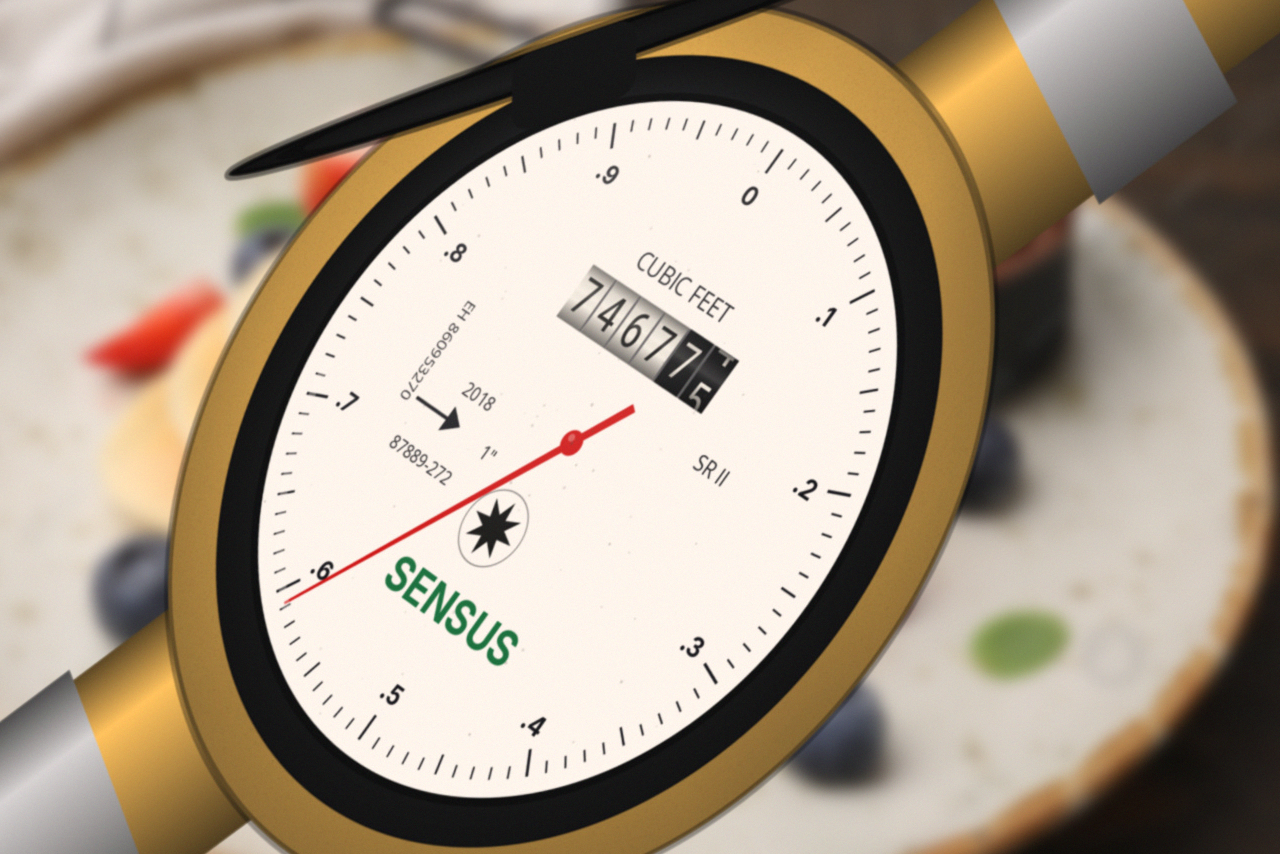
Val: 746774.59,ft³
